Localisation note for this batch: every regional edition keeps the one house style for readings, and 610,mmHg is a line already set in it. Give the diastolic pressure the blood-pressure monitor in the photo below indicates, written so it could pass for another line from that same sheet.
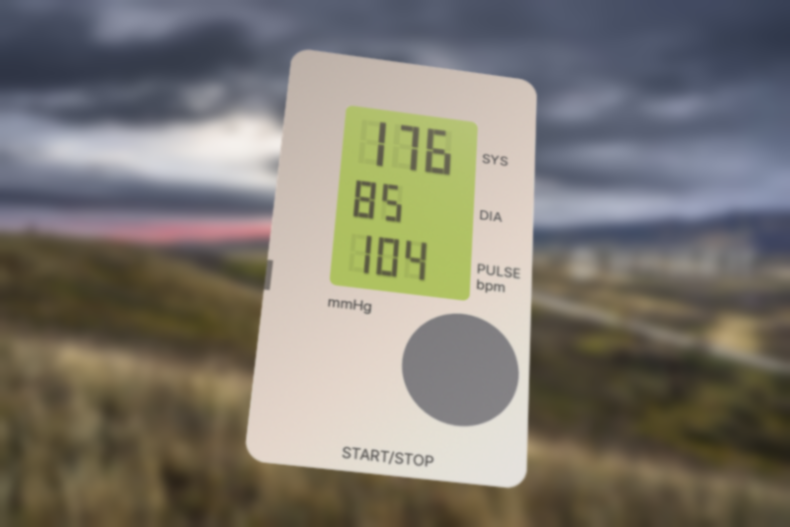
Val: 85,mmHg
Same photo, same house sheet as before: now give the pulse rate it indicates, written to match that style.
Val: 104,bpm
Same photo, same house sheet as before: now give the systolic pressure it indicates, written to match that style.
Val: 176,mmHg
